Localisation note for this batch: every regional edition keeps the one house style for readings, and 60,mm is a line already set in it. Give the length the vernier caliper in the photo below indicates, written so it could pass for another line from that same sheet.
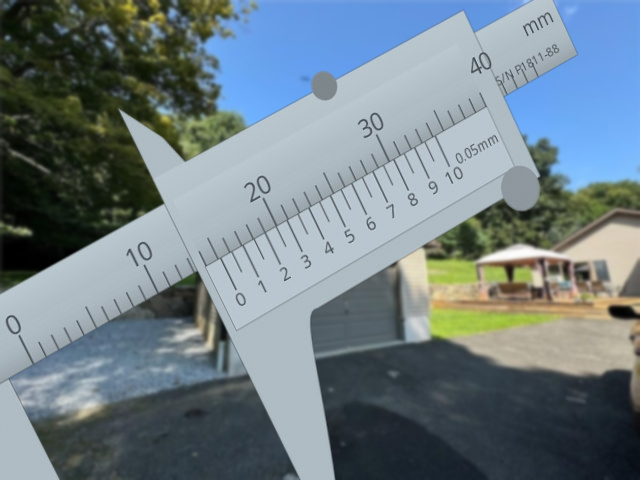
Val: 15.2,mm
